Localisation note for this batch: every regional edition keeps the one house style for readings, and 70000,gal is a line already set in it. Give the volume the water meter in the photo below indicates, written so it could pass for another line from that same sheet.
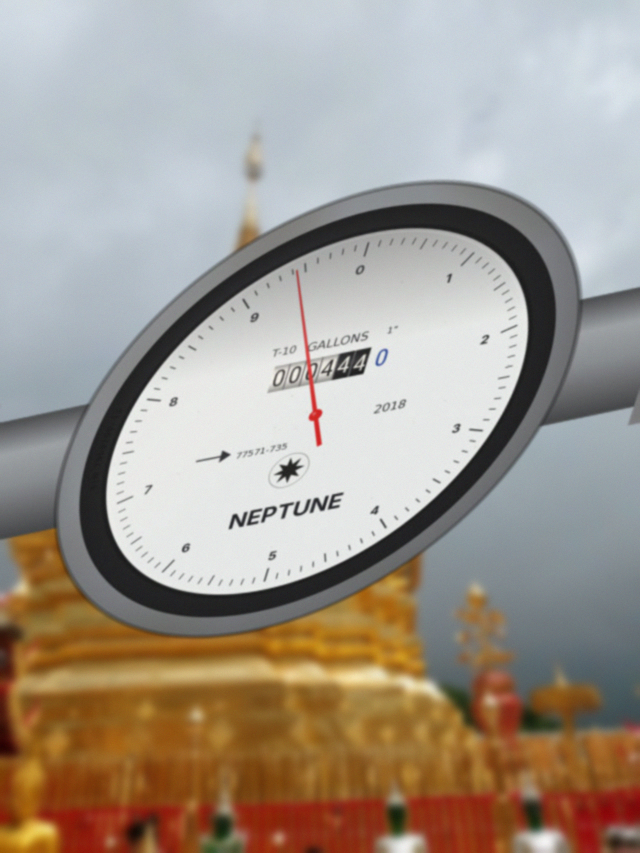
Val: 4439.4,gal
